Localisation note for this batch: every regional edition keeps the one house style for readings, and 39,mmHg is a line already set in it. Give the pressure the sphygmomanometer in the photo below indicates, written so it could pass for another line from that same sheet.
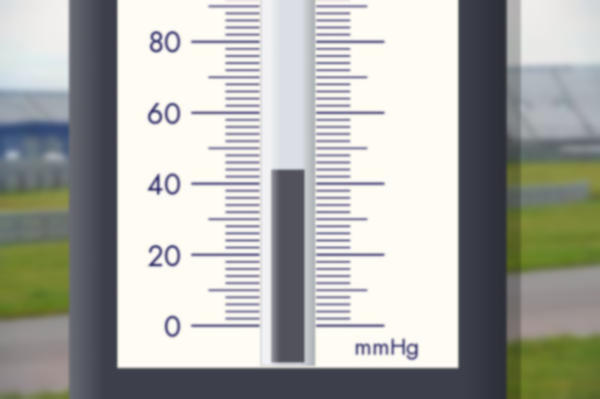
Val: 44,mmHg
